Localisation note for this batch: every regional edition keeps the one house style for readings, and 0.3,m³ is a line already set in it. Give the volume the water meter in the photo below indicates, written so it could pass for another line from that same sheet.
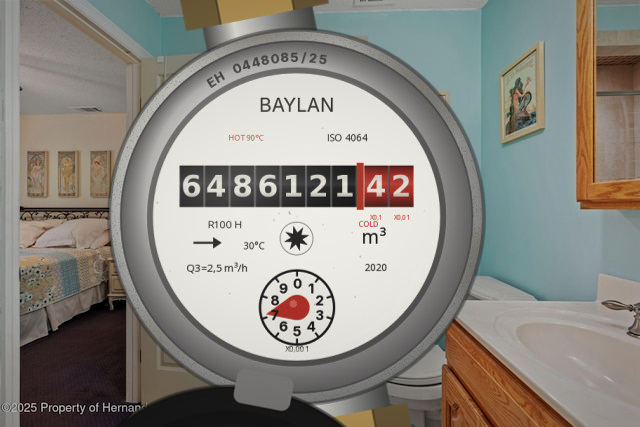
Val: 6486121.427,m³
